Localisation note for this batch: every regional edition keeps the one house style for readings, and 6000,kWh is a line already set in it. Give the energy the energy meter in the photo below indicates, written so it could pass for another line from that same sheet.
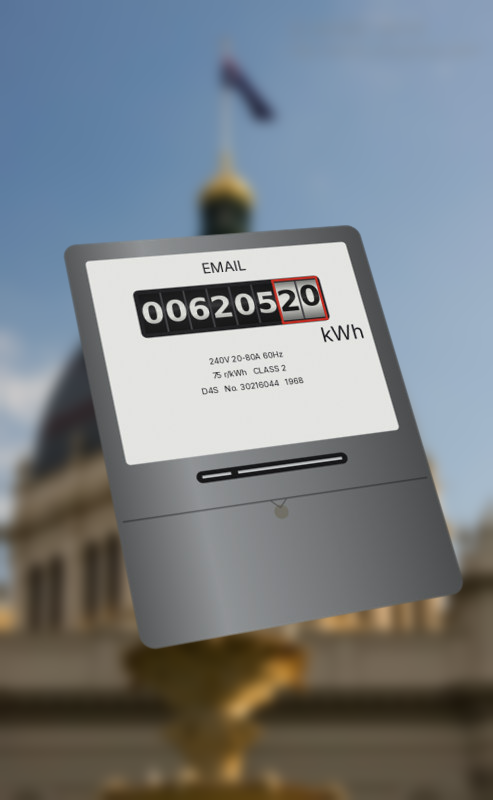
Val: 6205.20,kWh
